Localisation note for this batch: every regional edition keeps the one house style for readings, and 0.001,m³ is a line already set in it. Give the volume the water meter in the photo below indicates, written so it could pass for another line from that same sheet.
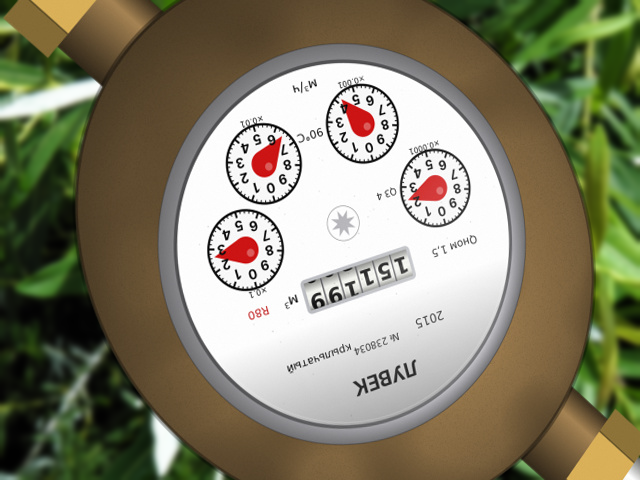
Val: 151199.2642,m³
